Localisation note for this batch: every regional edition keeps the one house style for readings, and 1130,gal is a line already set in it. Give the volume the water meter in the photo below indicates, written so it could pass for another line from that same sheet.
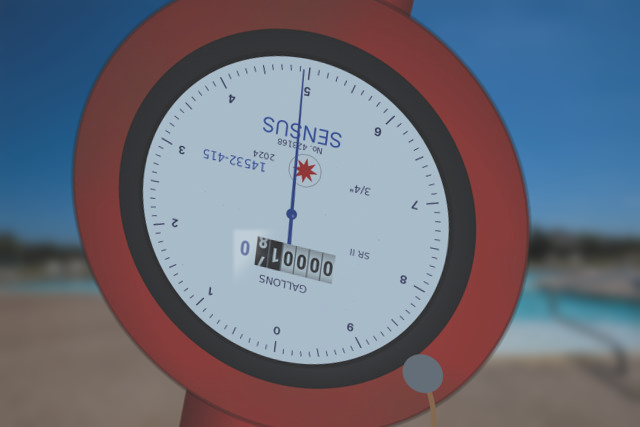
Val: 174.9,gal
